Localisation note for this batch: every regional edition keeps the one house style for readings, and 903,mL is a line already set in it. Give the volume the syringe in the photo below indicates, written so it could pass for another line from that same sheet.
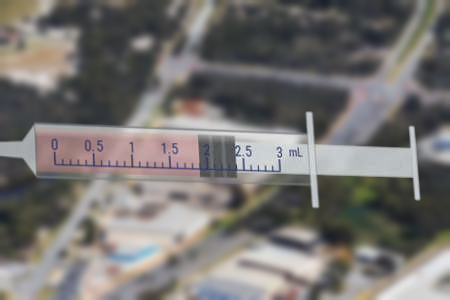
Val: 1.9,mL
